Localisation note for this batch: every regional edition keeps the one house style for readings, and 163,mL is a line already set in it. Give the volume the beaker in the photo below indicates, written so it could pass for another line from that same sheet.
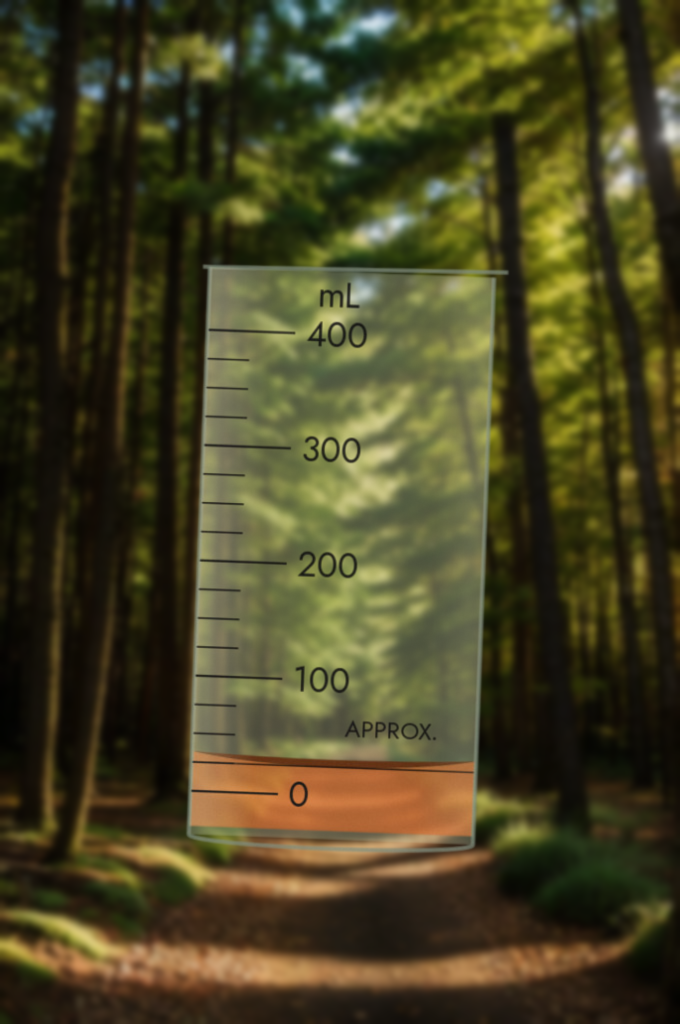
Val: 25,mL
